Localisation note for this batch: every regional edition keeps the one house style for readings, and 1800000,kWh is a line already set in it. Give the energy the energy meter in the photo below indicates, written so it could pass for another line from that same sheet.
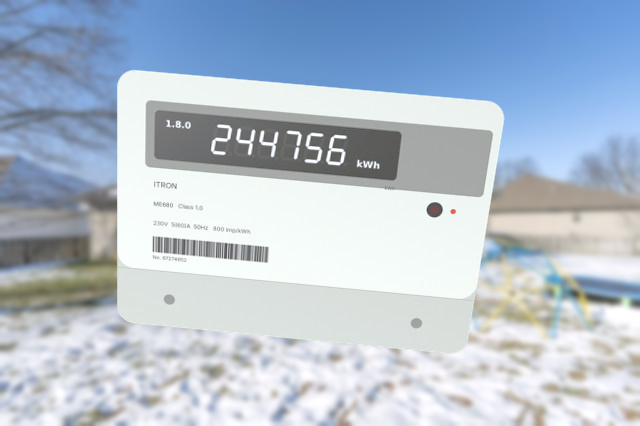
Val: 244756,kWh
